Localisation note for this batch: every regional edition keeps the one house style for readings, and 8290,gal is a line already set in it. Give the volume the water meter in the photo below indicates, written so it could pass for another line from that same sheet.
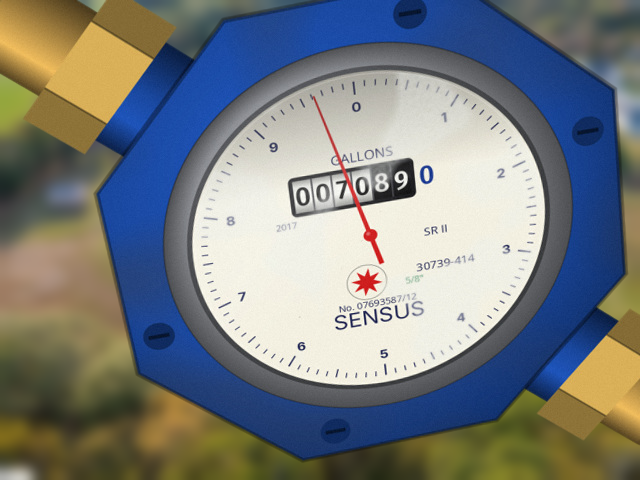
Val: 70889.6,gal
